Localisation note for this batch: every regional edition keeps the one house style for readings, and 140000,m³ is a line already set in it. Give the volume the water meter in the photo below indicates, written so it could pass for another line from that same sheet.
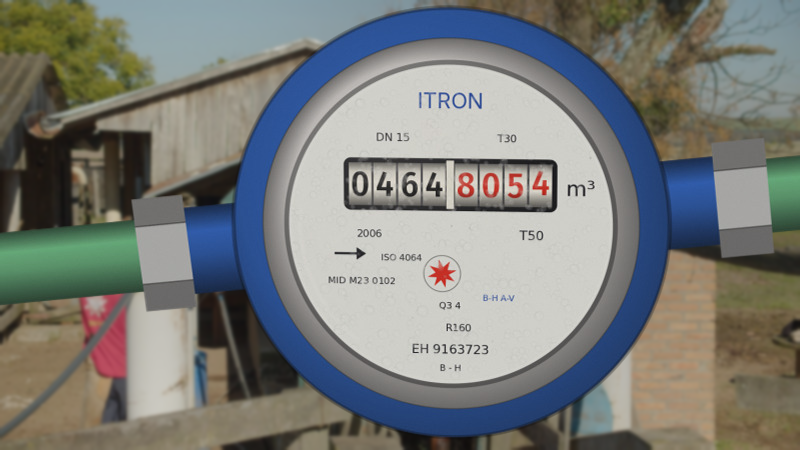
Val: 464.8054,m³
